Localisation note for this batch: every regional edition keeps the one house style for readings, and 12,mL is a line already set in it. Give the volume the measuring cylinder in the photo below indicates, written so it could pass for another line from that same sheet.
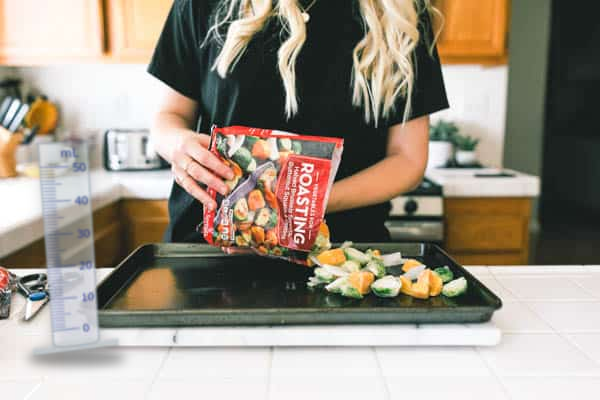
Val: 20,mL
